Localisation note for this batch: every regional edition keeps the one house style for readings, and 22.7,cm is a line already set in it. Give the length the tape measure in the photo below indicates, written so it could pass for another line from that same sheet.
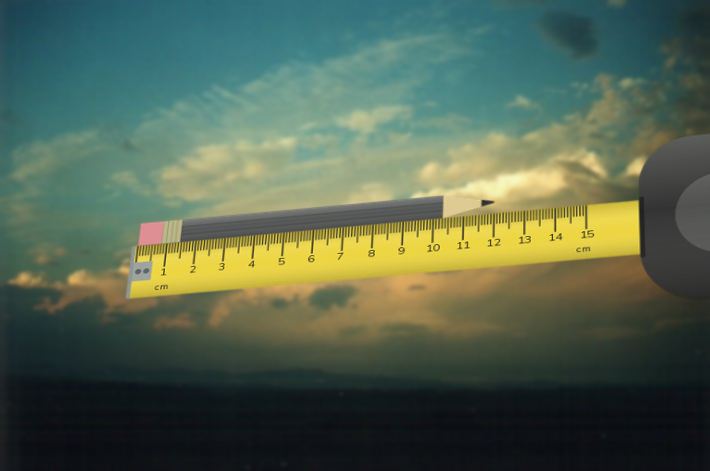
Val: 12,cm
